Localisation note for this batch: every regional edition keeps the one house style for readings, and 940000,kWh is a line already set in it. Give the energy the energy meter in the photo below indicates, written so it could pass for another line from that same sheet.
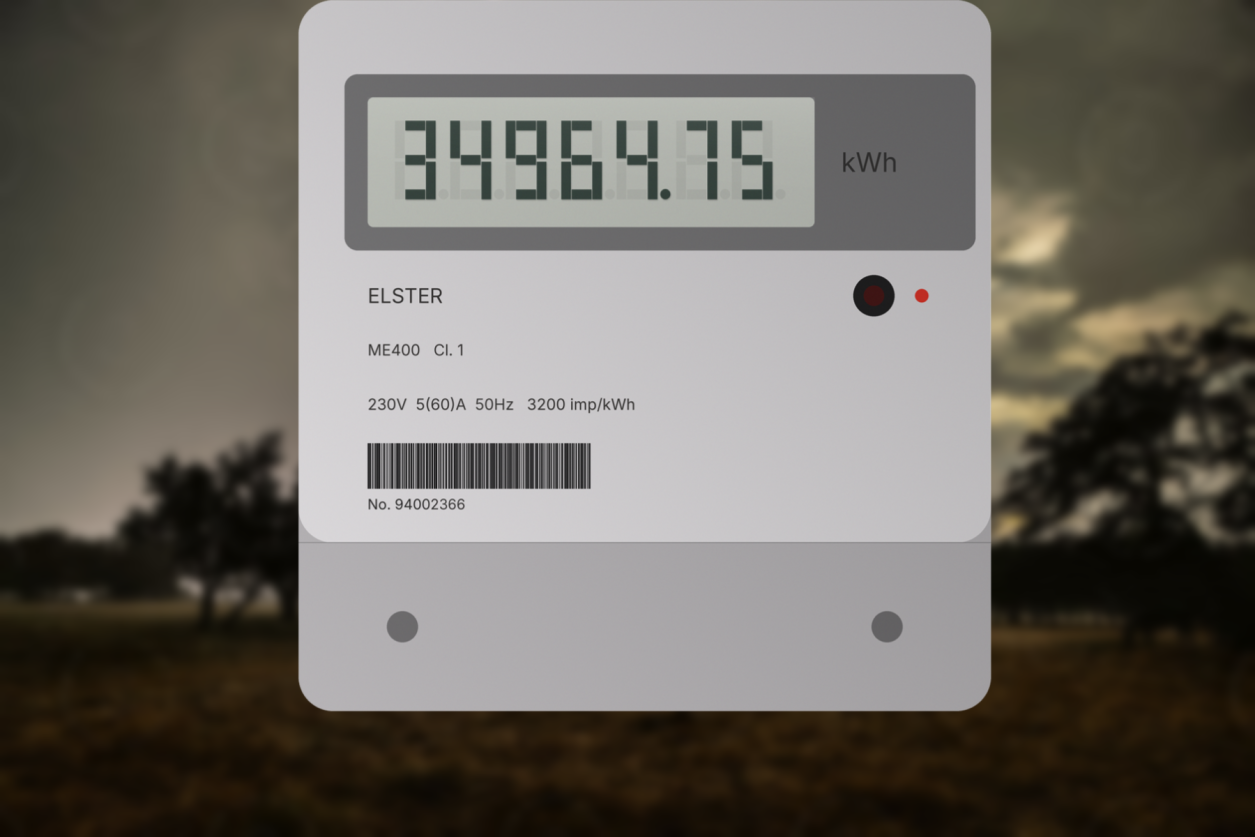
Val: 34964.75,kWh
